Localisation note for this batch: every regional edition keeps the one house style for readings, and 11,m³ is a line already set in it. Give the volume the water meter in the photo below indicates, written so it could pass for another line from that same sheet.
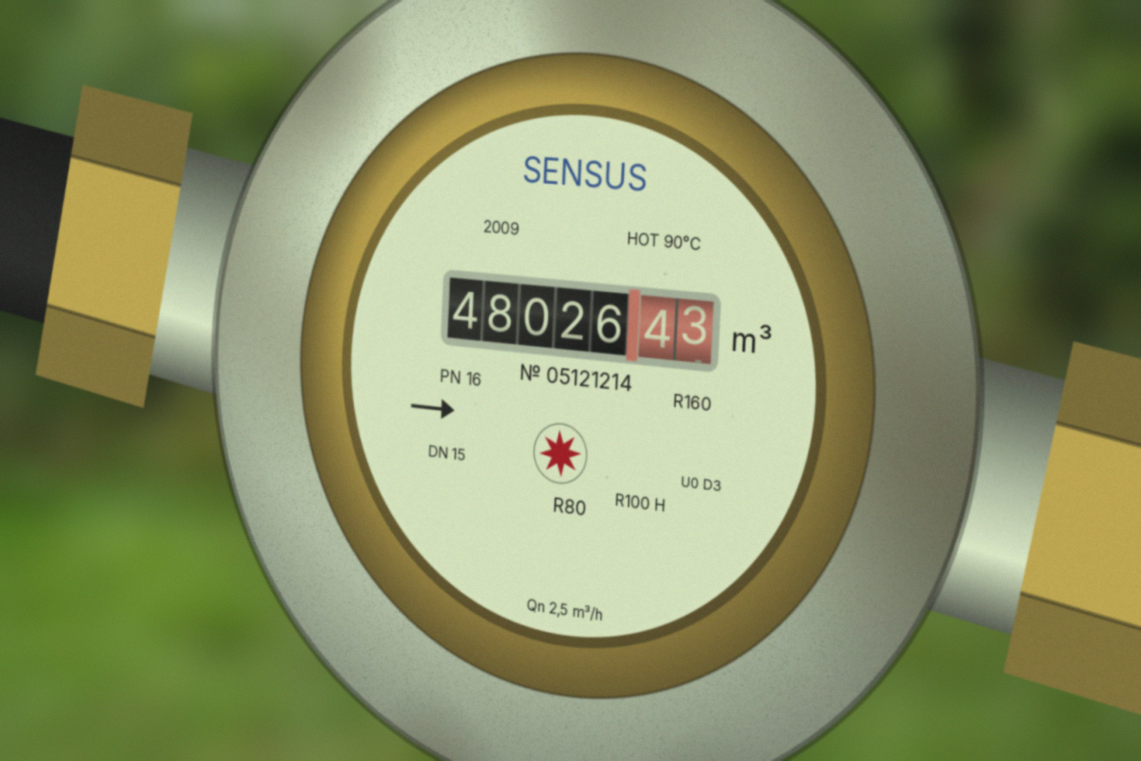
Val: 48026.43,m³
